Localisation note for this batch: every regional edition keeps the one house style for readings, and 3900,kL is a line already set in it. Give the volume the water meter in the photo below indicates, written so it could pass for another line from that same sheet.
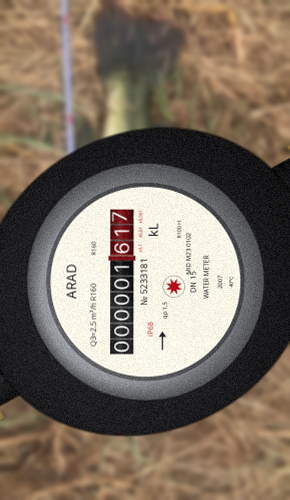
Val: 1.617,kL
